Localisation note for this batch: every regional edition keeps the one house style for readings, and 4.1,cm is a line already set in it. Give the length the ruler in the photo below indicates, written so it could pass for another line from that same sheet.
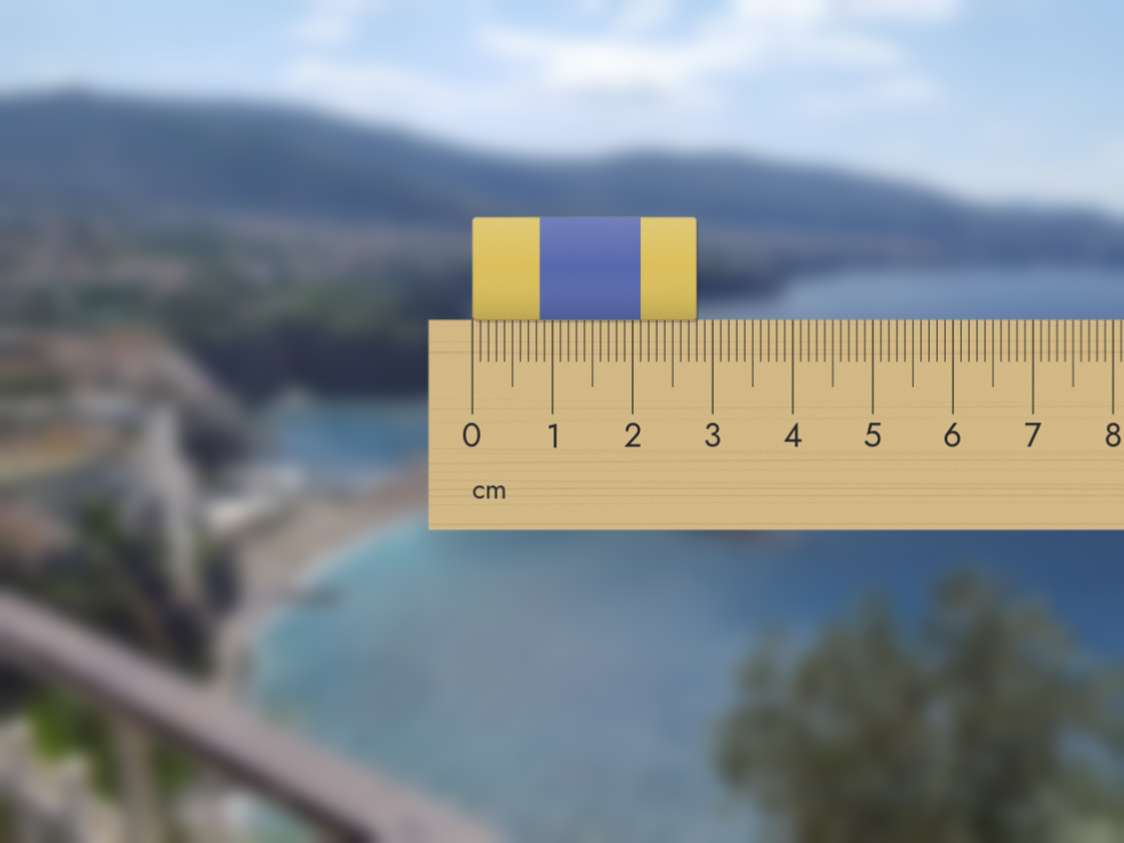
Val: 2.8,cm
